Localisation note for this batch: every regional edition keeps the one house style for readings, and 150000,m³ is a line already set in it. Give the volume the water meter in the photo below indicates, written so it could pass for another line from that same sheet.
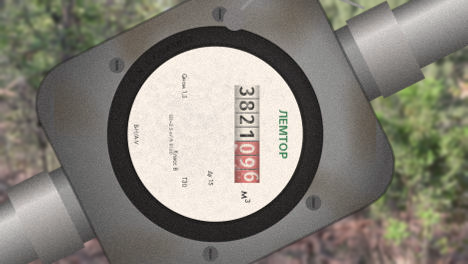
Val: 3821.096,m³
